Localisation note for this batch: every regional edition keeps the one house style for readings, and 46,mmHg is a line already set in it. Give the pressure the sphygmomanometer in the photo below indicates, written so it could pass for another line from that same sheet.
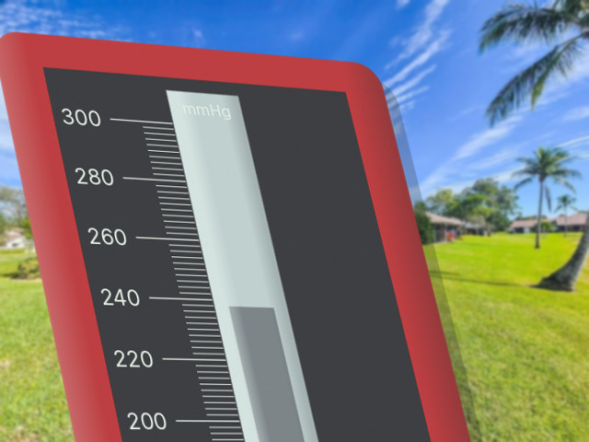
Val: 238,mmHg
